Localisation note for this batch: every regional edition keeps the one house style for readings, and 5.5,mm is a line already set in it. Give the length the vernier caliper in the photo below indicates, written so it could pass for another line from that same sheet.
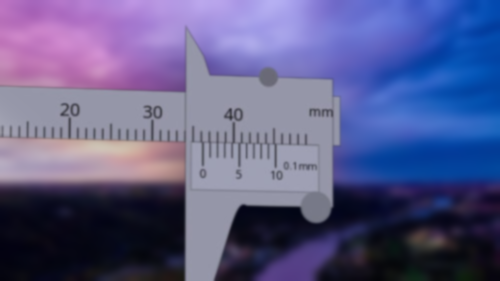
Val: 36.2,mm
